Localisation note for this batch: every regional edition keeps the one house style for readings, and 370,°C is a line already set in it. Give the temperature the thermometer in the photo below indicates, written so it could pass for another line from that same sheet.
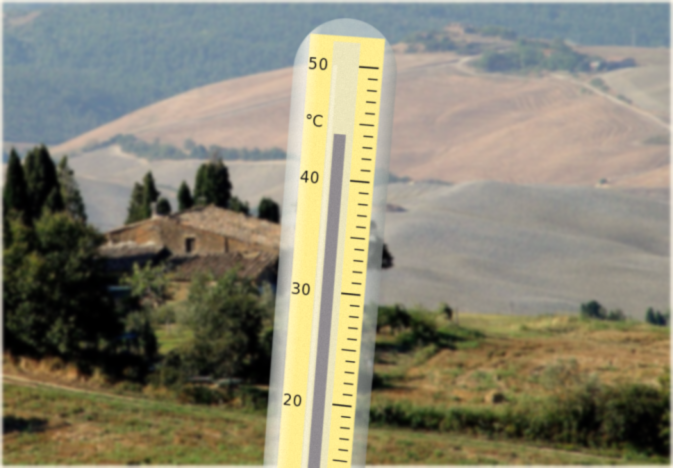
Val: 44,°C
